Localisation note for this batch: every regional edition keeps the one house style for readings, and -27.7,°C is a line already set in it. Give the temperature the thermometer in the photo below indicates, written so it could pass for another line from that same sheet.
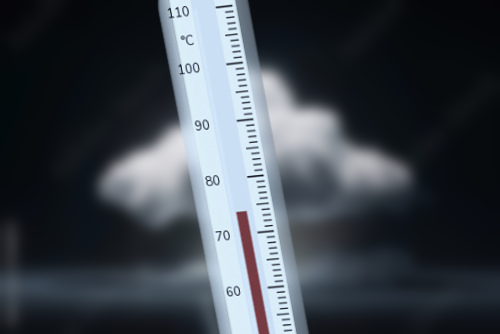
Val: 74,°C
